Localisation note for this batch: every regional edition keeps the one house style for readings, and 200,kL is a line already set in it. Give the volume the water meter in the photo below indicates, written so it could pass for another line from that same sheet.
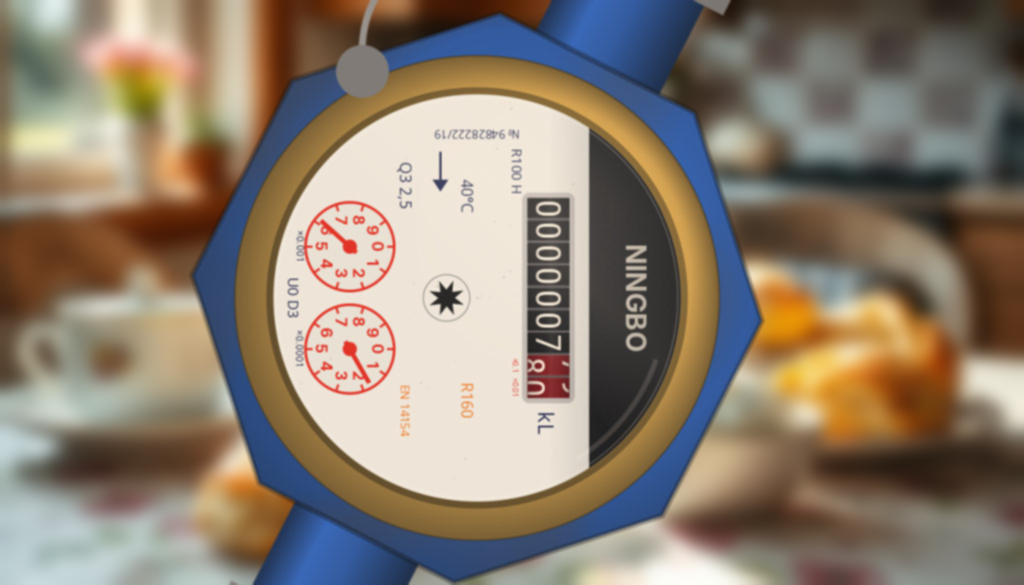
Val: 7.7961,kL
